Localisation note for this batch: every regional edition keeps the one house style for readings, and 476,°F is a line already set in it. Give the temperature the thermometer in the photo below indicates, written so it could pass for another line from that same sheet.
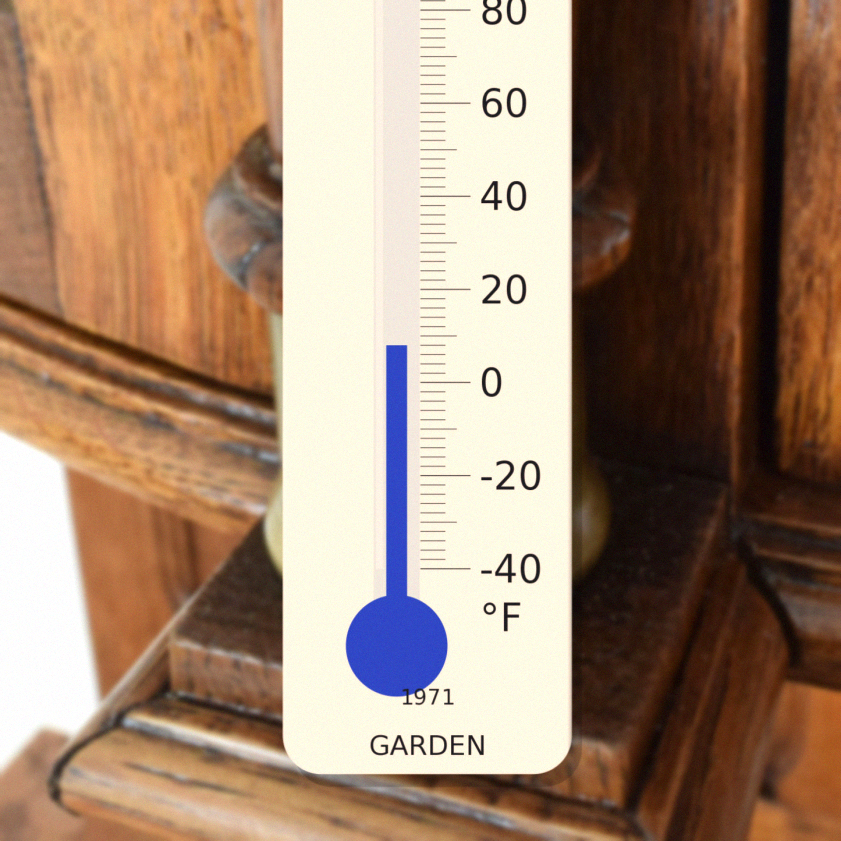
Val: 8,°F
